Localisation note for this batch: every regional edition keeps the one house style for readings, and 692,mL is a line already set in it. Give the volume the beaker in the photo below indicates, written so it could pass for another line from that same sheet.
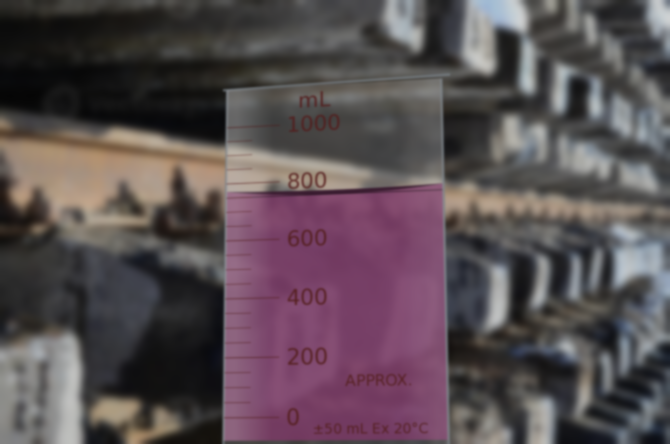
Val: 750,mL
